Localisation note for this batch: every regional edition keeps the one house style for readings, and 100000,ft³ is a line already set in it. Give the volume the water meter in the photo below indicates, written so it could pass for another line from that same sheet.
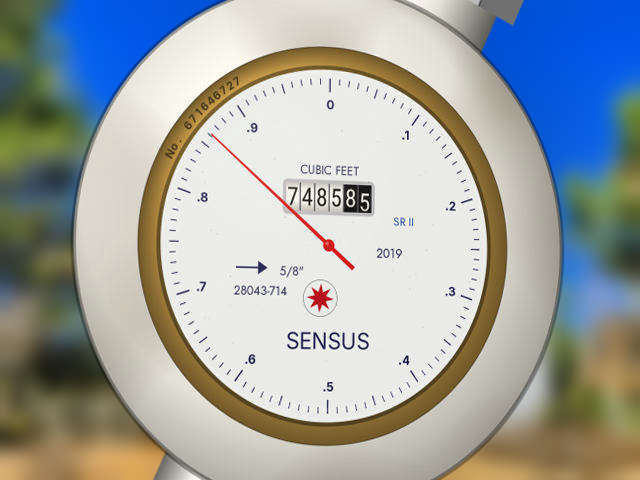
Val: 748584.86,ft³
